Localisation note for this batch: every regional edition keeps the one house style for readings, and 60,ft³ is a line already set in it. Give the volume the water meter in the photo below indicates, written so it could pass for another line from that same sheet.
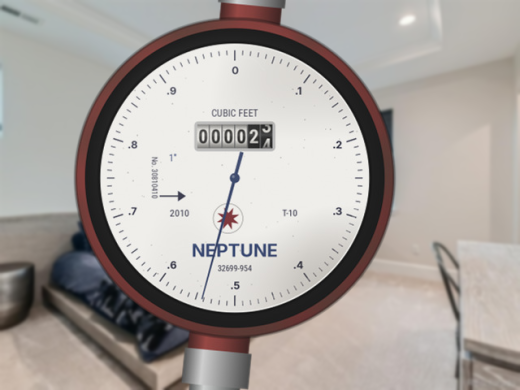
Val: 23.54,ft³
